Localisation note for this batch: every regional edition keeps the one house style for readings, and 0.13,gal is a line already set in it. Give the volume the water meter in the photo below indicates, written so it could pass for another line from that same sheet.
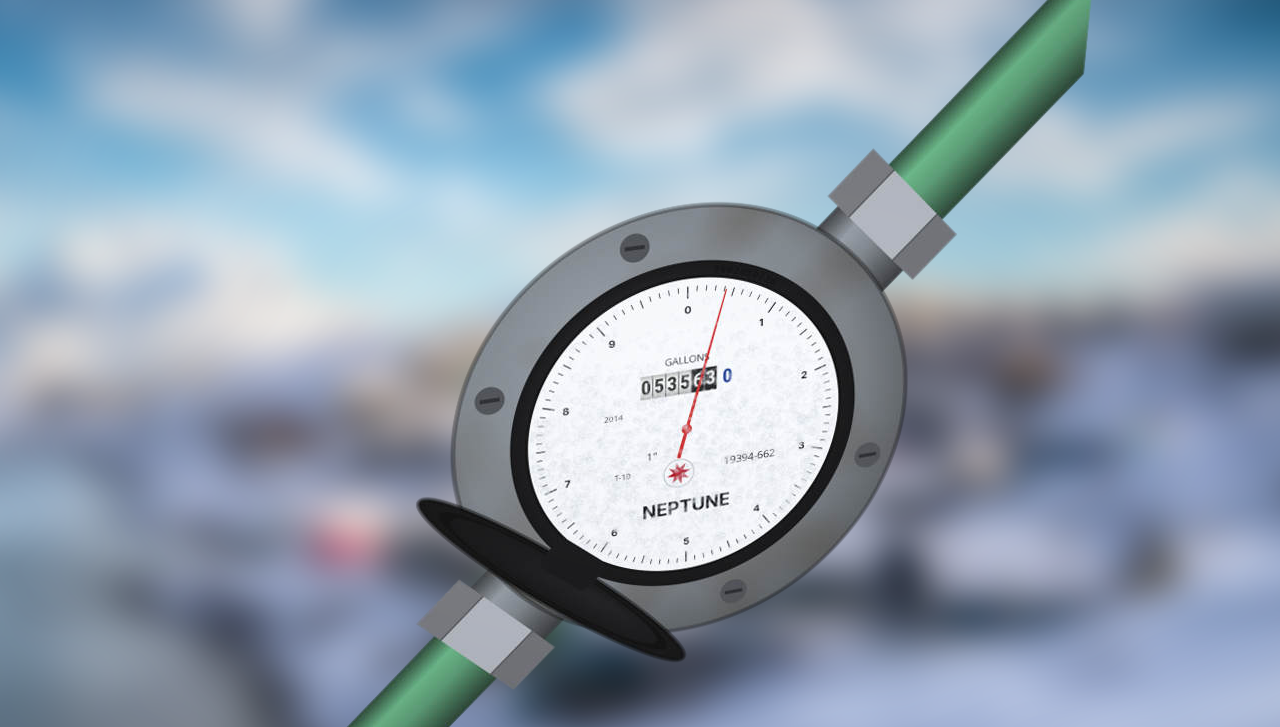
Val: 535630.4,gal
